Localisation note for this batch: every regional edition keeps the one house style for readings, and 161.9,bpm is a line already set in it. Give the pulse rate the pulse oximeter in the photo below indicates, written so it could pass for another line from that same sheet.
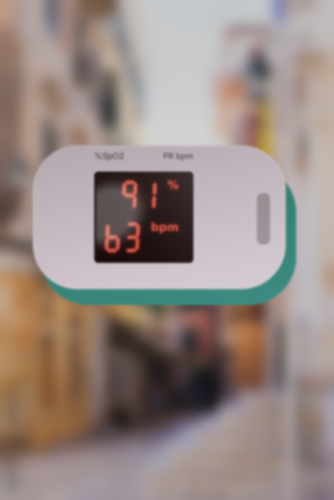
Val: 63,bpm
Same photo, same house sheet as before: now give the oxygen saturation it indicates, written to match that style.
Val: 91,%
